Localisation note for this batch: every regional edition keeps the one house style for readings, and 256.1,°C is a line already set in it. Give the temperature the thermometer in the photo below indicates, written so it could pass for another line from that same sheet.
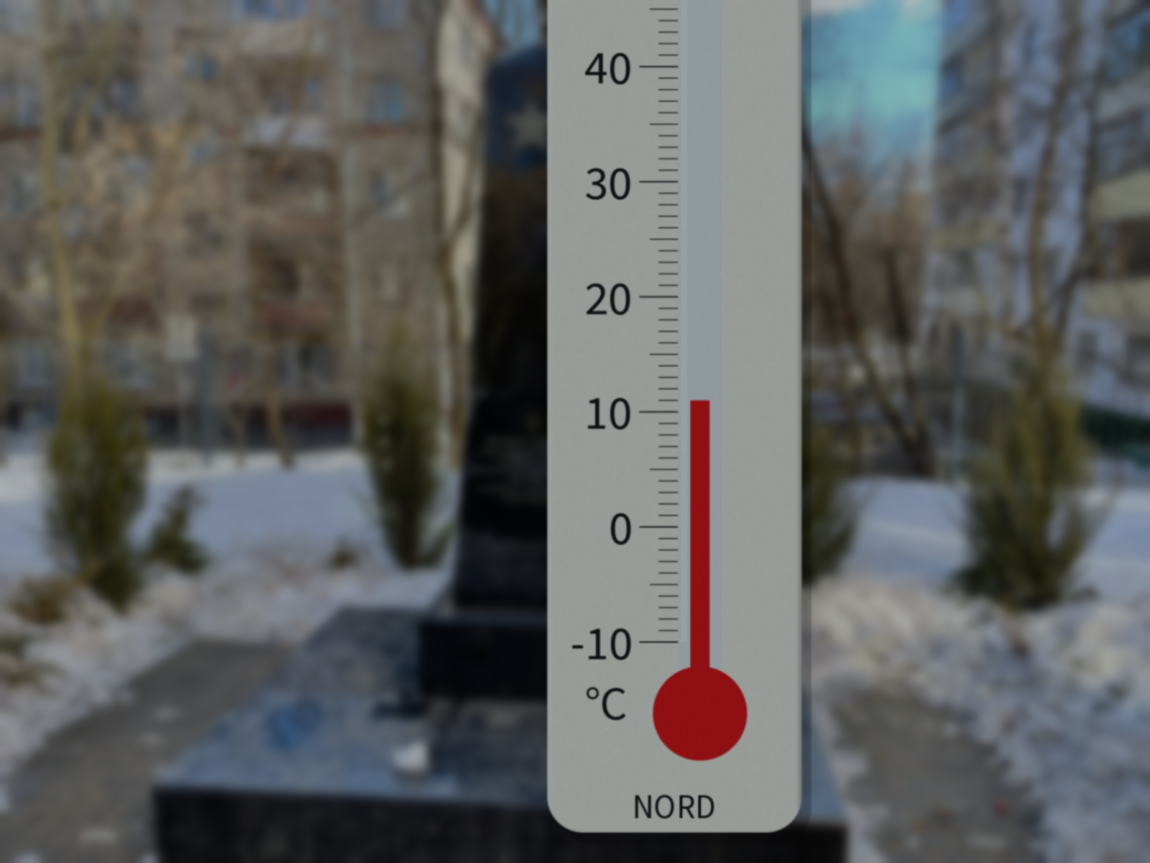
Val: 11,°C
